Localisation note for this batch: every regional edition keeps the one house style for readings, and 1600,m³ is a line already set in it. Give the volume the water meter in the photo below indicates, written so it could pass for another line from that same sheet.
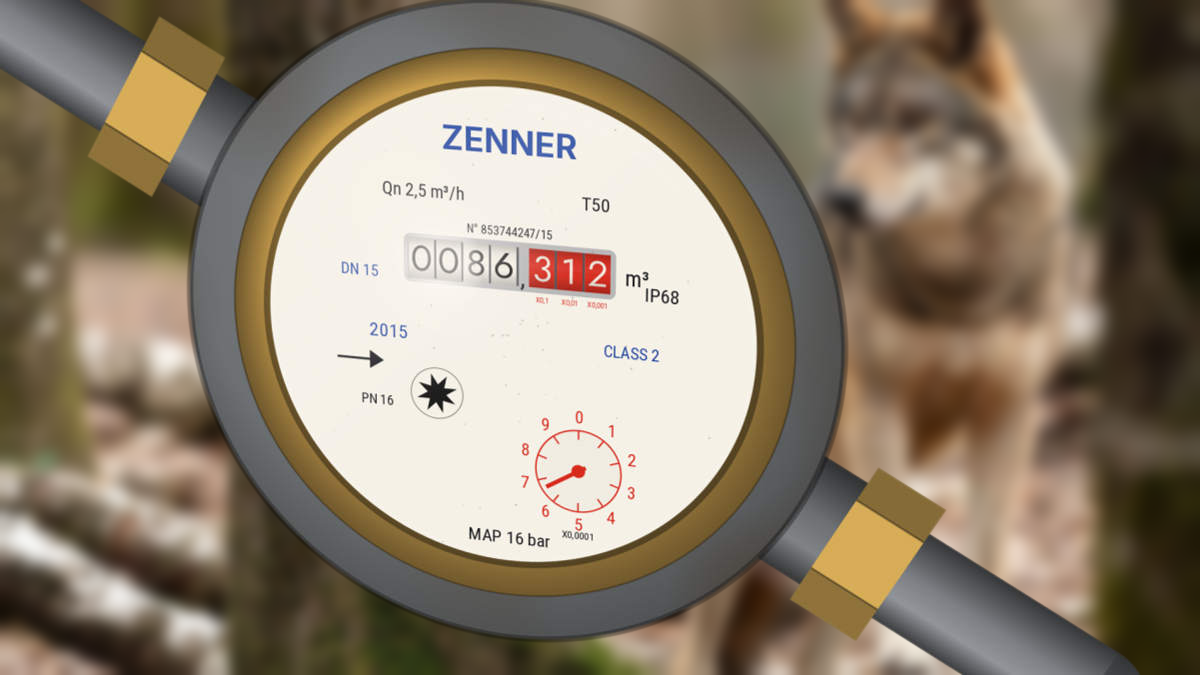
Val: 86.3126,m³
